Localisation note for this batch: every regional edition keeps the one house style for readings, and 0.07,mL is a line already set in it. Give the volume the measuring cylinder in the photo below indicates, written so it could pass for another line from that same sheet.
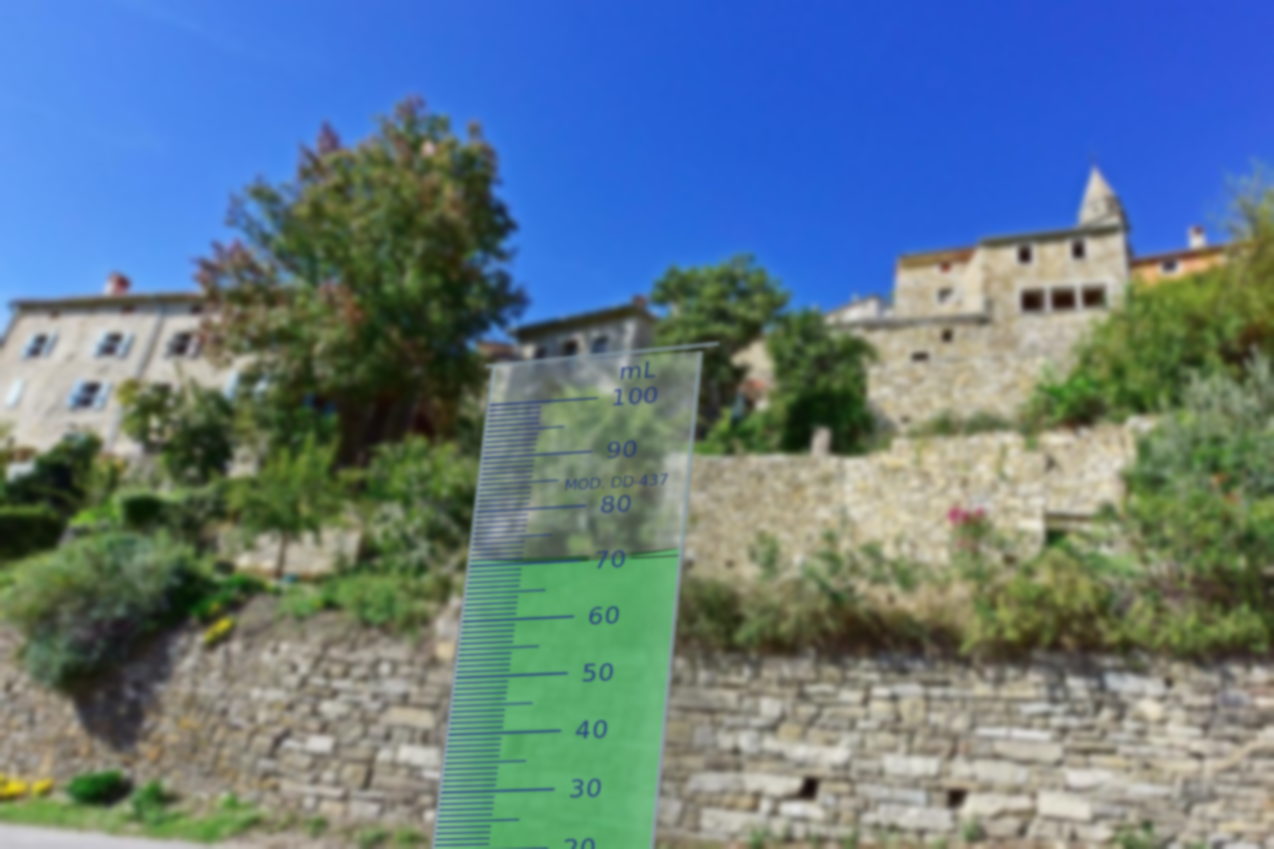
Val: 70,mL
